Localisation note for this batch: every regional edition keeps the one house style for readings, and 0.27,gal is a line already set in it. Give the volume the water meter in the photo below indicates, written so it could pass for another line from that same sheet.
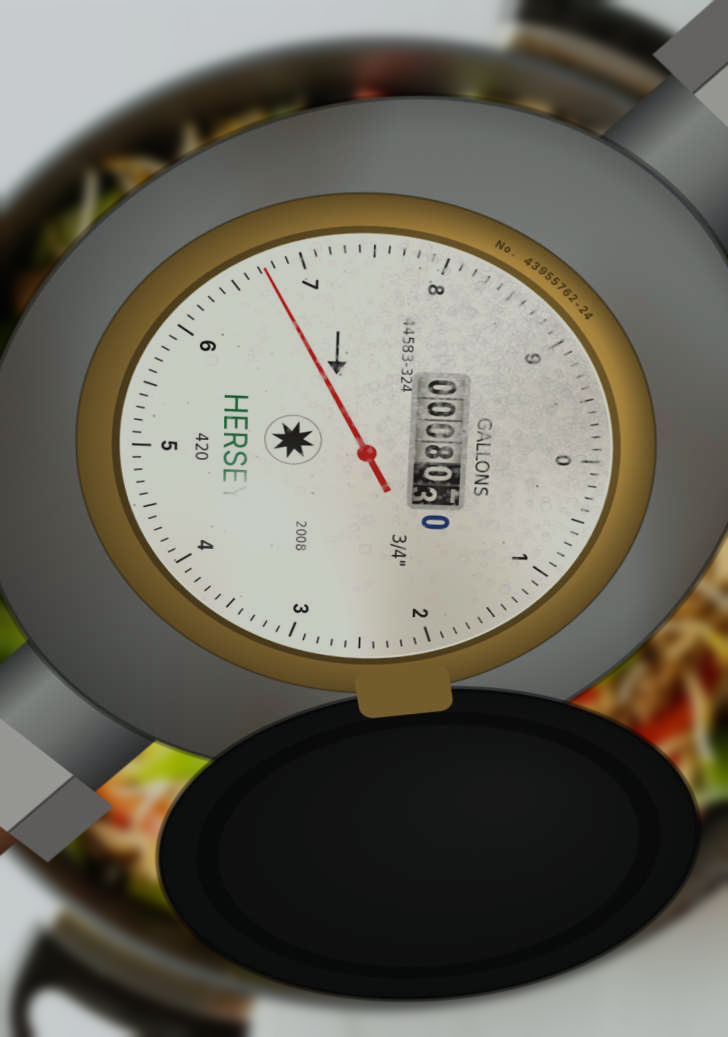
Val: 8026.7,gal
